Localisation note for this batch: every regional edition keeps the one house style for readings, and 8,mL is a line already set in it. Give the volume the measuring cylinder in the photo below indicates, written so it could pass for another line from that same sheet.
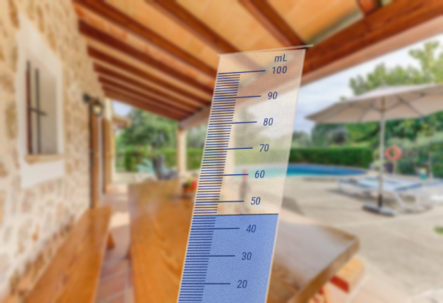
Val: 45,mL
